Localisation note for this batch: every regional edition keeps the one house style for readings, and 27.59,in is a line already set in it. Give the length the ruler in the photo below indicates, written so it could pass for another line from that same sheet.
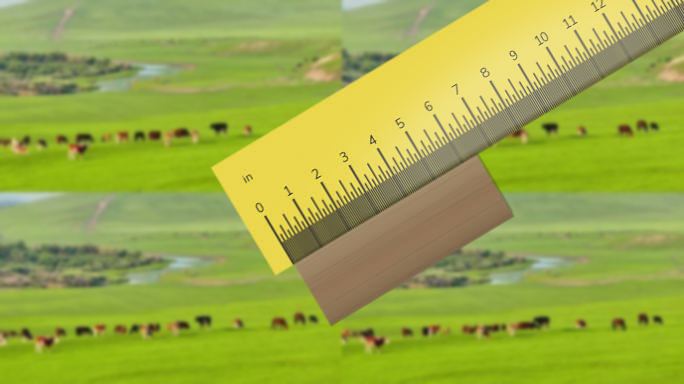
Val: 6.5,in
